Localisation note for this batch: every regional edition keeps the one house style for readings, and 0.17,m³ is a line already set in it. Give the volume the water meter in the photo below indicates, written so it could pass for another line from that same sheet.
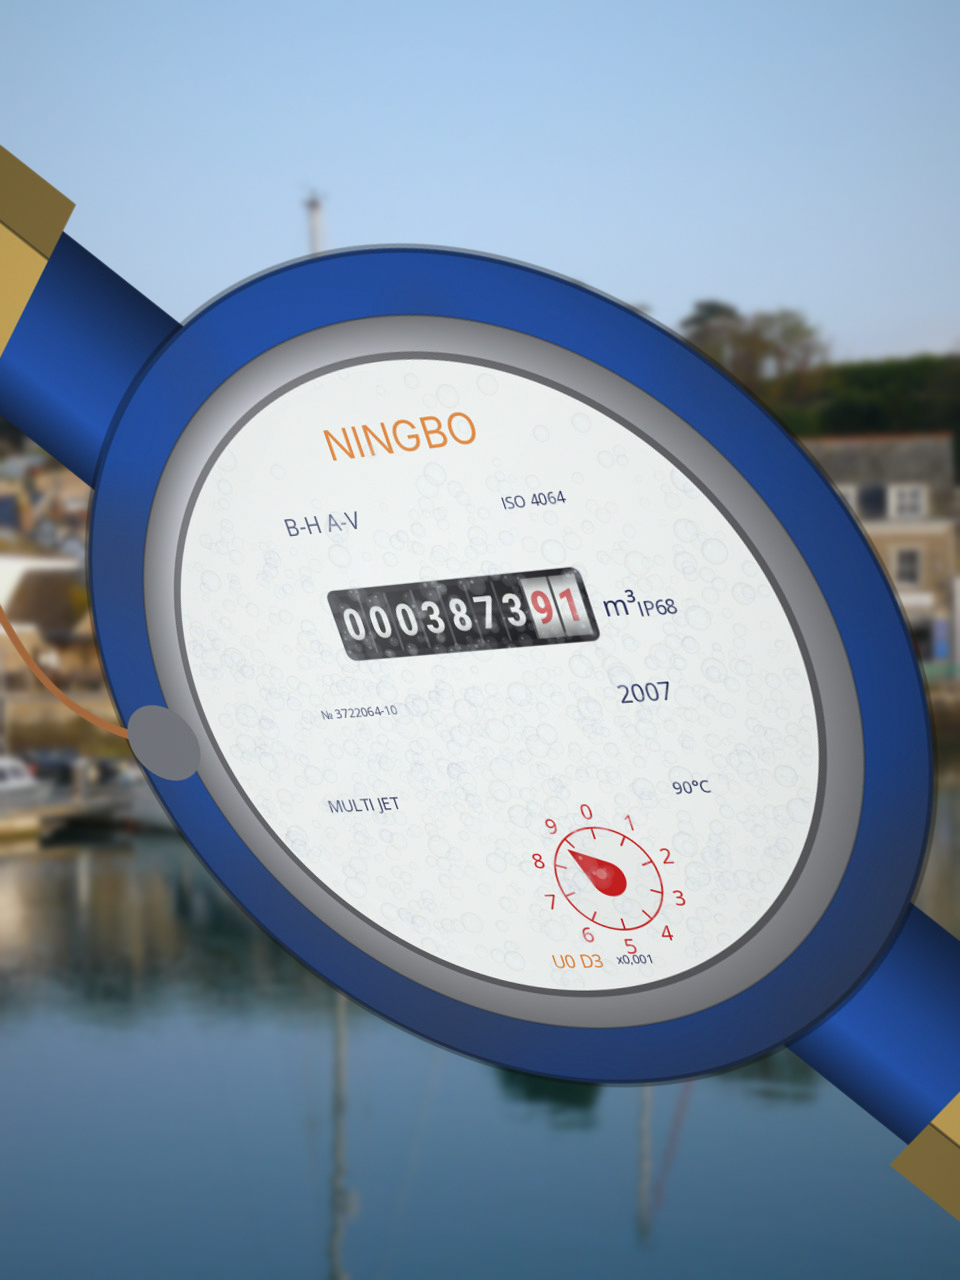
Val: 3873.918,m³
